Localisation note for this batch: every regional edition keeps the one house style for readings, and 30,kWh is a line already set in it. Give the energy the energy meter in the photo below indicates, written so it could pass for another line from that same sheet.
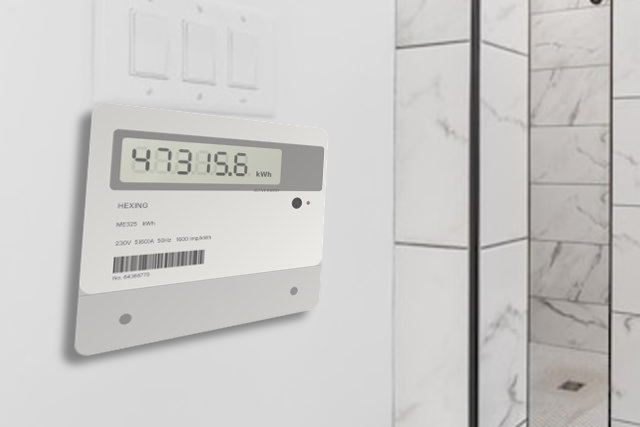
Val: 47315.6,kWh
